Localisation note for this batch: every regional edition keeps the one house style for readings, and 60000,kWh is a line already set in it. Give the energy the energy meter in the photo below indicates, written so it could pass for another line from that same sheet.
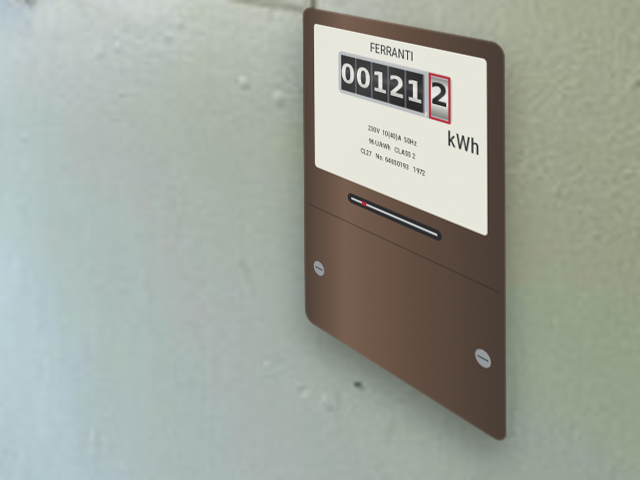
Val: 121.2,kWh
